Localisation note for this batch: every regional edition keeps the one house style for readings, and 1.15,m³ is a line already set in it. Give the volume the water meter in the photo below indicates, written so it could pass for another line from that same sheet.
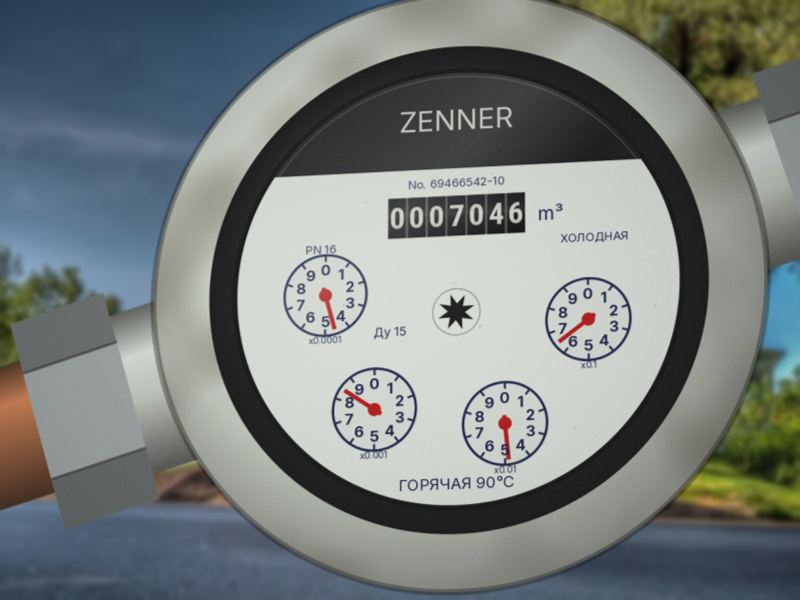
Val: 7046.6484,m³
